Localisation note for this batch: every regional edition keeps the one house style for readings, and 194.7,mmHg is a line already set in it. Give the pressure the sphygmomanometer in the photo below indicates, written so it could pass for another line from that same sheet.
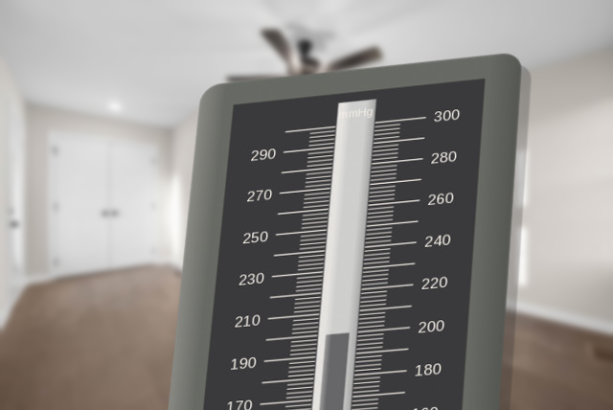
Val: 200,mmHg
